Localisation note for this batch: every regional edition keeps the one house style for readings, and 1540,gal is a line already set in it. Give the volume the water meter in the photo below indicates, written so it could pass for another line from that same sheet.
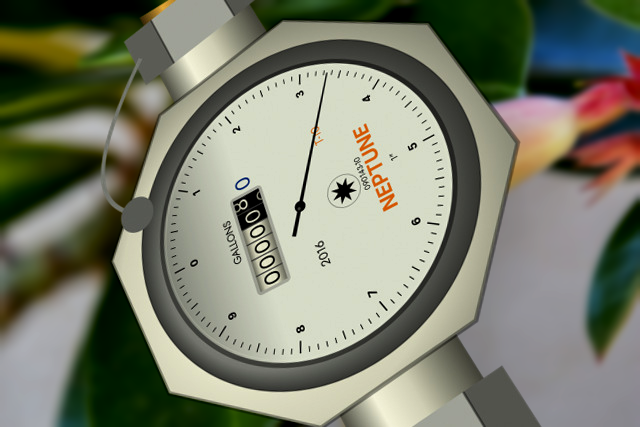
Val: 83.3,gal
